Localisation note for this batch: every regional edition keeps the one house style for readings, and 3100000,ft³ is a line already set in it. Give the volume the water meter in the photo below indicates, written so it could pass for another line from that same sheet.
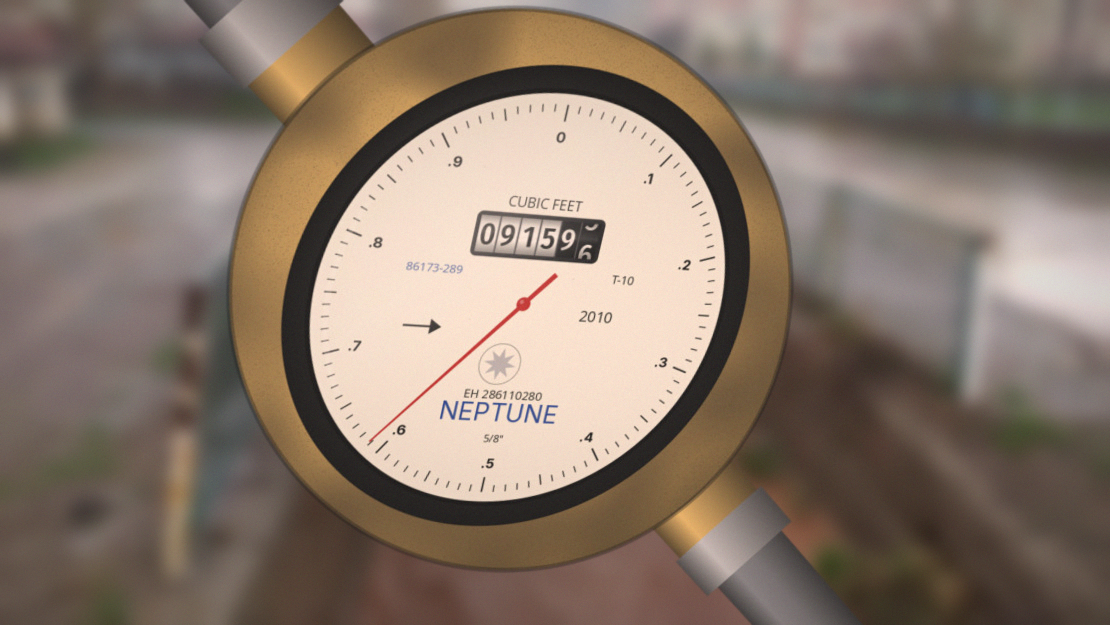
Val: 91595.61,ft³
